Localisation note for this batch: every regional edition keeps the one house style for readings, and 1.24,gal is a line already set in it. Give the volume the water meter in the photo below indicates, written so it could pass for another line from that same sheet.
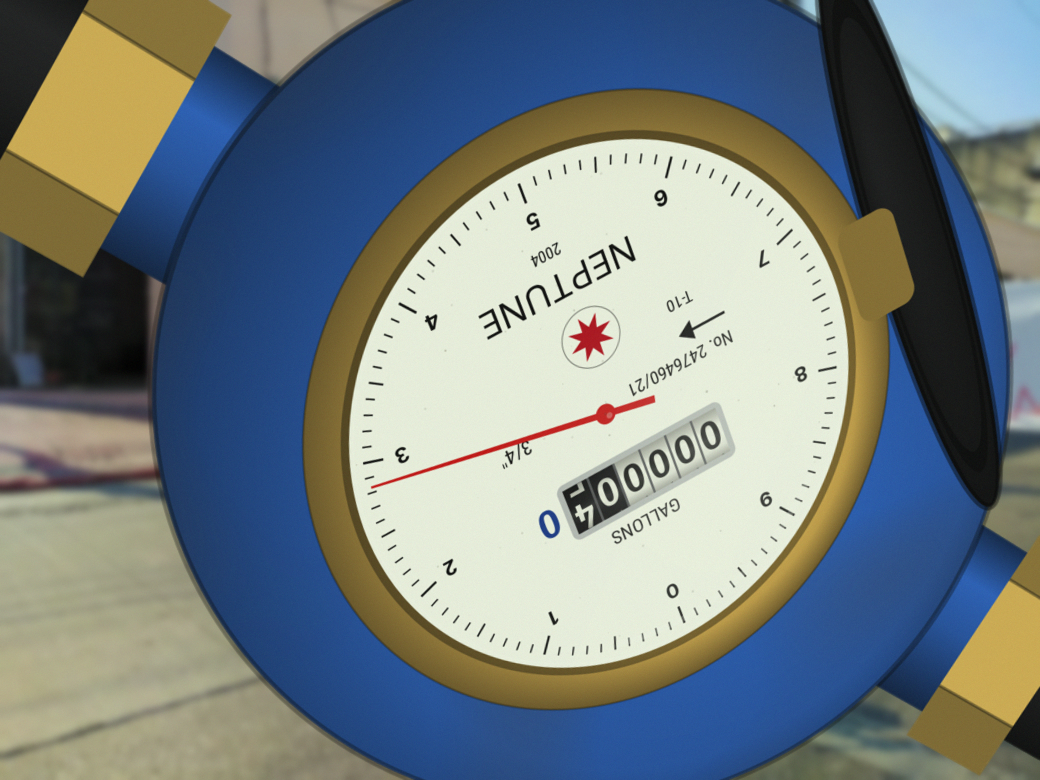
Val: 42.8,gal
